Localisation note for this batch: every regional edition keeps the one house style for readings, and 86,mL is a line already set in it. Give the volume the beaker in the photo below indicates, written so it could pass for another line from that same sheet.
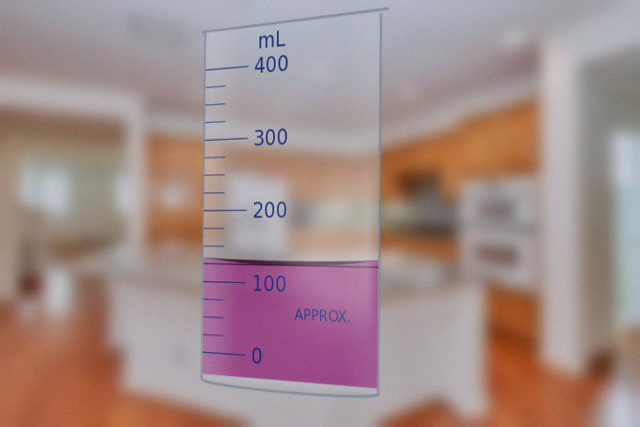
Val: 125,mL
